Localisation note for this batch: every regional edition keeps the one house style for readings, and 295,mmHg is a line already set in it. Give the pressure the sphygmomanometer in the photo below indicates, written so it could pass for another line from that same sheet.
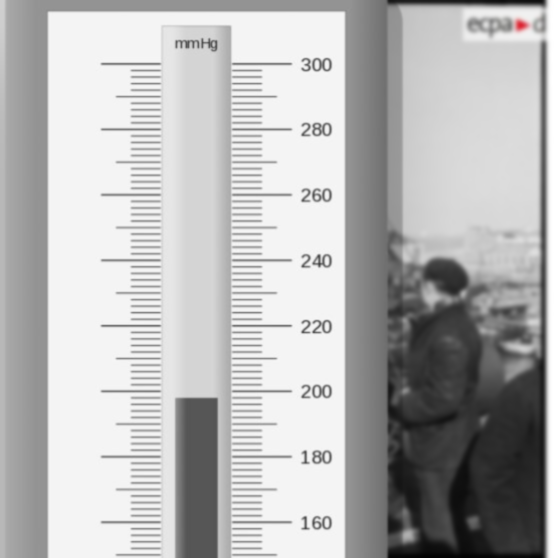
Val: 198,mmHg
